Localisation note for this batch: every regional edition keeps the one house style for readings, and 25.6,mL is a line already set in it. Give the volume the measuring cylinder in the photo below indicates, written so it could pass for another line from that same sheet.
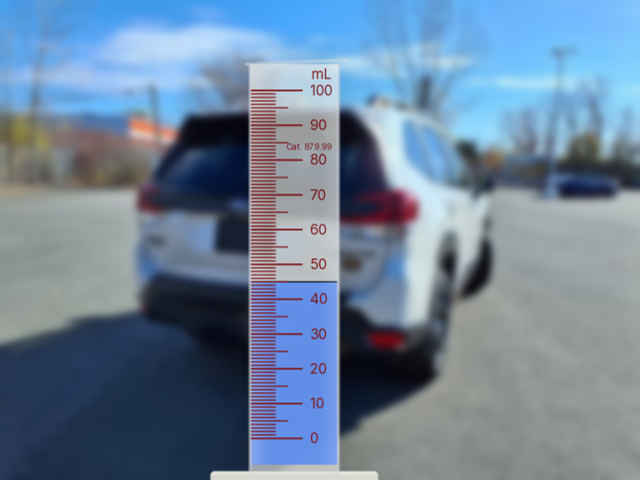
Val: 45,mL
